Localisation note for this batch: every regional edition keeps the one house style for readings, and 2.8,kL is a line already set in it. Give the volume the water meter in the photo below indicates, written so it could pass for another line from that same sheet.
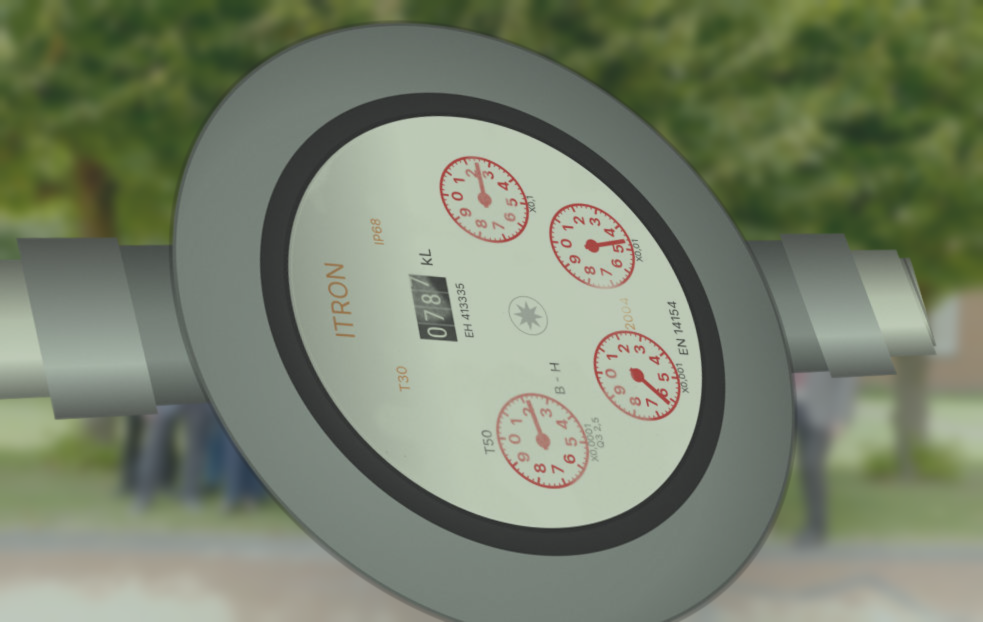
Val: 787.2462,kL
